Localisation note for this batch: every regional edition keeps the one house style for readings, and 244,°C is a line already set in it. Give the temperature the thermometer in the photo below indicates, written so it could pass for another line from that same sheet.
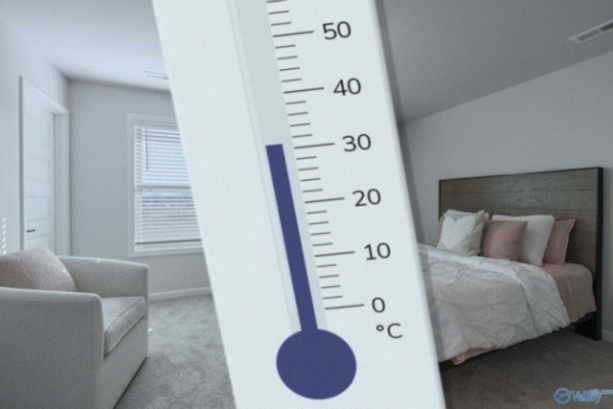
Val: 31,°C
